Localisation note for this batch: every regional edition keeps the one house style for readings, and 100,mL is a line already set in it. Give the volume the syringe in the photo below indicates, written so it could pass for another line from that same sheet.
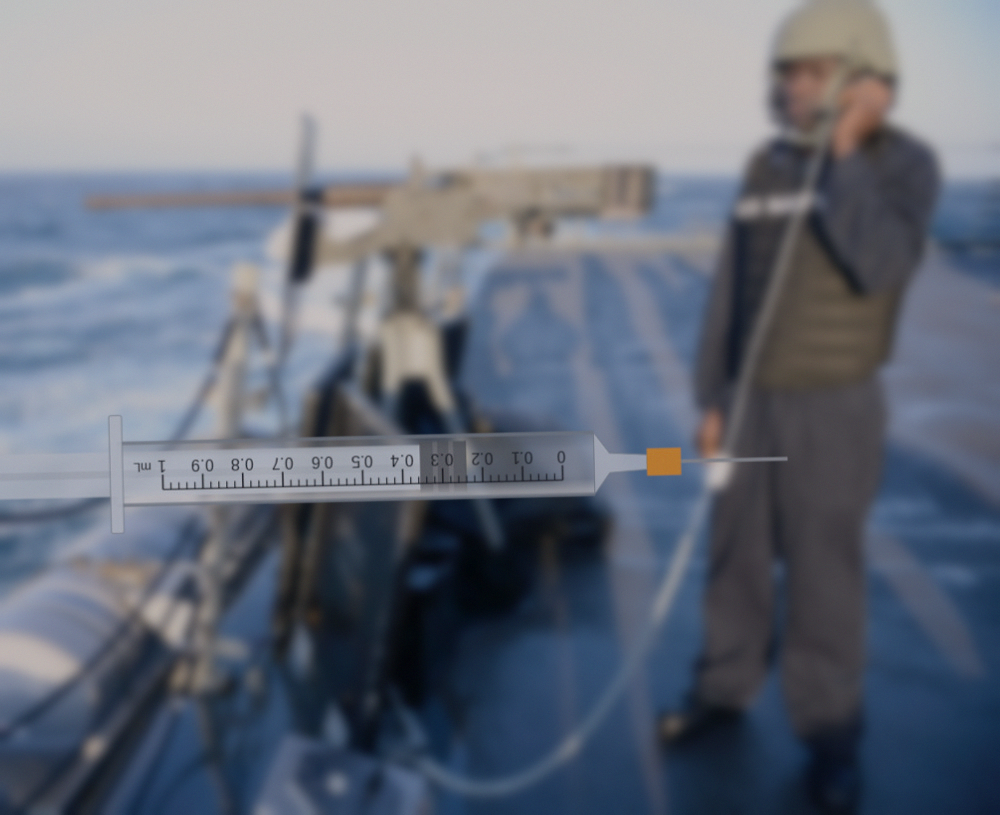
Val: 0.24,mL
